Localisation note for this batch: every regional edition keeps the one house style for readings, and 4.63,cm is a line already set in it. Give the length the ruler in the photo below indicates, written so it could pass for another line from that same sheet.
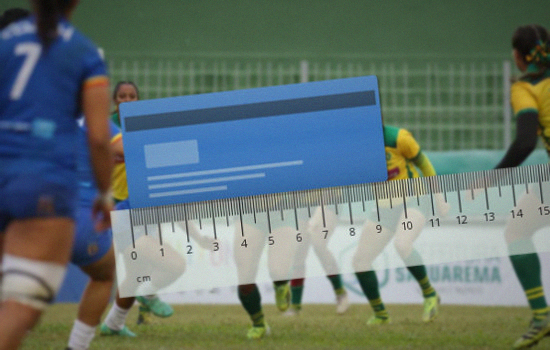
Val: 9.5,cm
